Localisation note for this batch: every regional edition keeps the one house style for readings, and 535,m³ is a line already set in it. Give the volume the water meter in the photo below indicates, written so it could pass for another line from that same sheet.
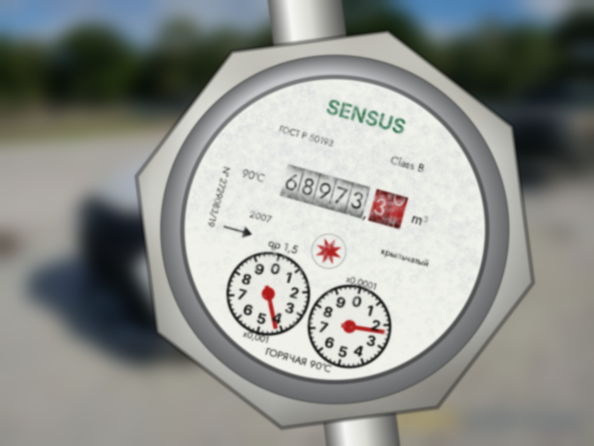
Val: 68973.3042,m³
